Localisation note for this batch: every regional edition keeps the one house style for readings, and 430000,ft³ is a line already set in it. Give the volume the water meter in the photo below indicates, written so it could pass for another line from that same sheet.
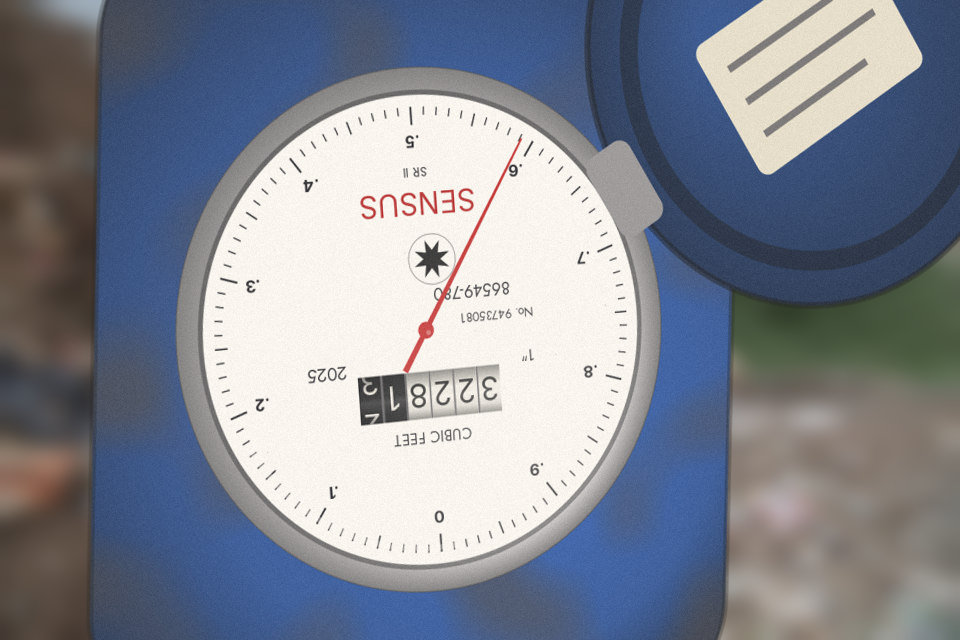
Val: 322812.59,ft³
